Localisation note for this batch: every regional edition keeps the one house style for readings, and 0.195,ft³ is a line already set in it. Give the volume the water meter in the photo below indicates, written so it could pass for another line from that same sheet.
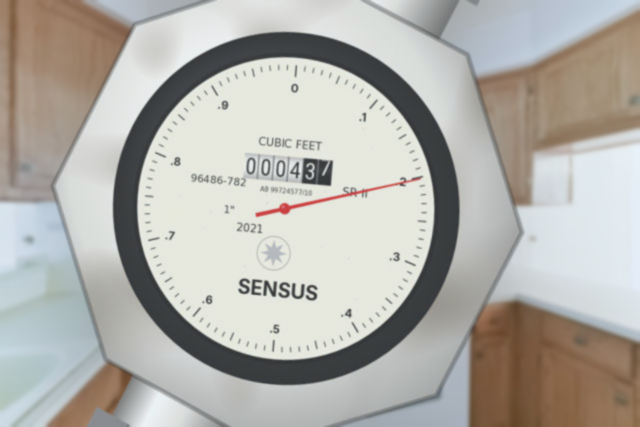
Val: 437.20,ft³
